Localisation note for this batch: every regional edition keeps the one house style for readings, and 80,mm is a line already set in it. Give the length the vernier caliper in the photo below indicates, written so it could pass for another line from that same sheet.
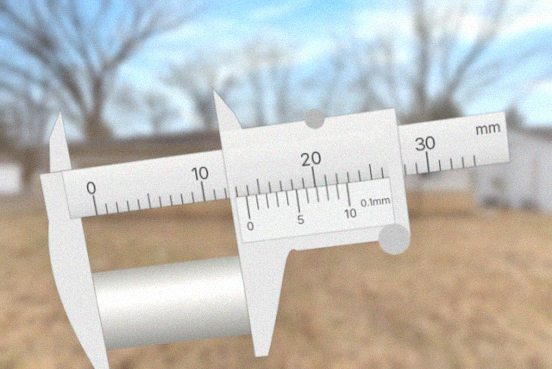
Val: 13.8,mm
